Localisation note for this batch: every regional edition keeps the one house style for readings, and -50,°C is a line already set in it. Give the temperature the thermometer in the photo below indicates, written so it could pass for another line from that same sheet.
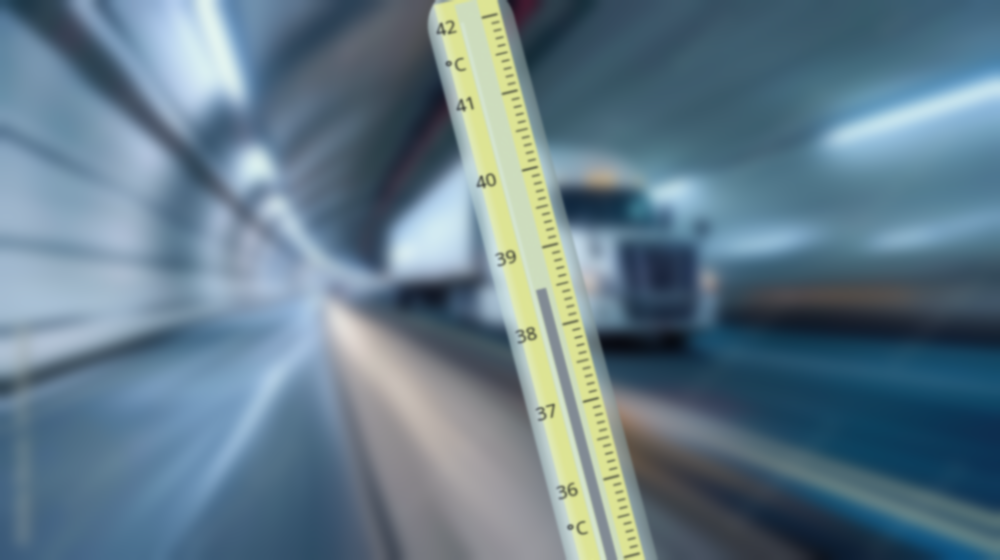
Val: 38.5,°C
